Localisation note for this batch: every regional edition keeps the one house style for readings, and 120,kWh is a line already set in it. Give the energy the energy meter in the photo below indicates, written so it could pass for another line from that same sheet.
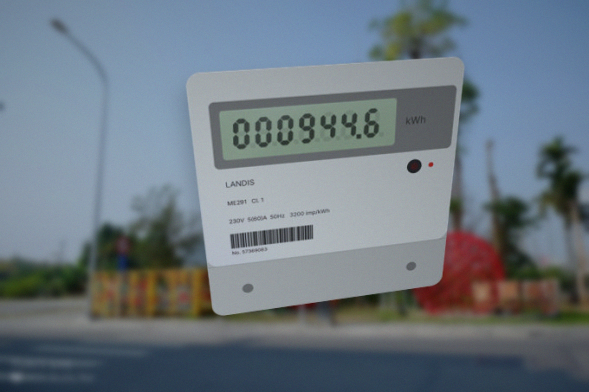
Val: 944.6,kWh
